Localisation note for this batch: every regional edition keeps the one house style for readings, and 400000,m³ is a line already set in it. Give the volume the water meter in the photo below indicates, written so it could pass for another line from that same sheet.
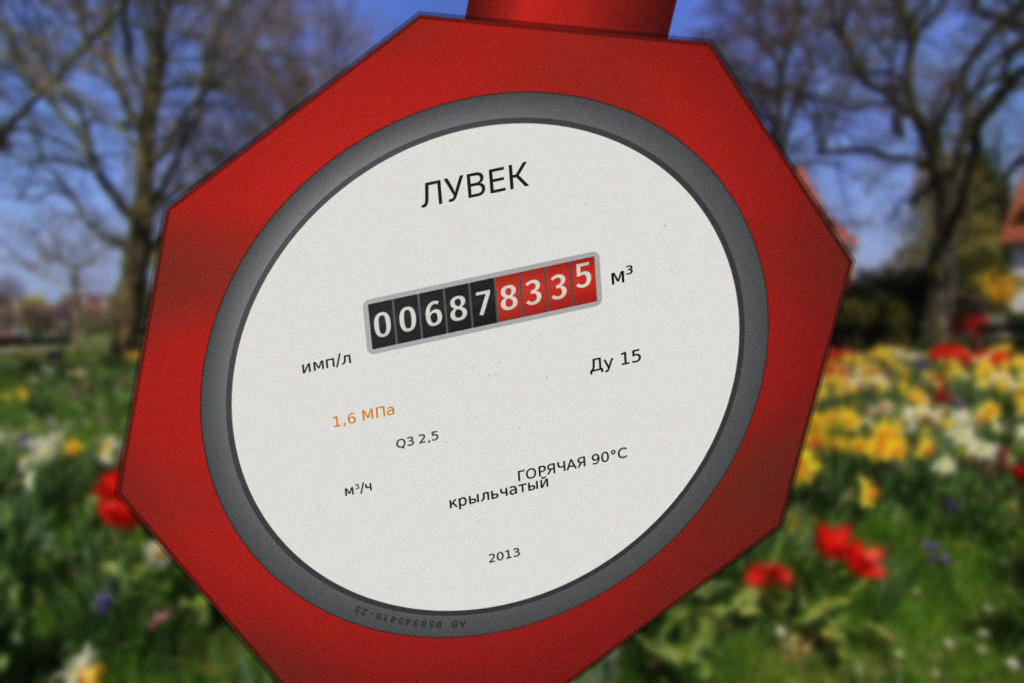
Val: 687.8335,m³
